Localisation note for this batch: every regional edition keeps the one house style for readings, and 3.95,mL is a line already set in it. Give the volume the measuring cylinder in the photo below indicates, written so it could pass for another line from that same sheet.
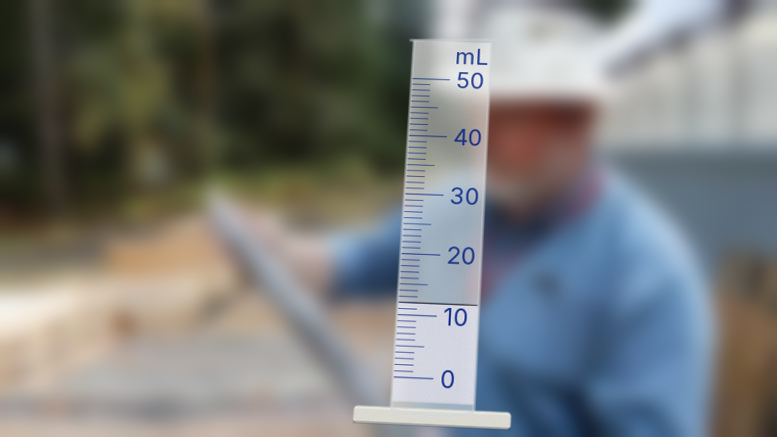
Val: 12,mL
